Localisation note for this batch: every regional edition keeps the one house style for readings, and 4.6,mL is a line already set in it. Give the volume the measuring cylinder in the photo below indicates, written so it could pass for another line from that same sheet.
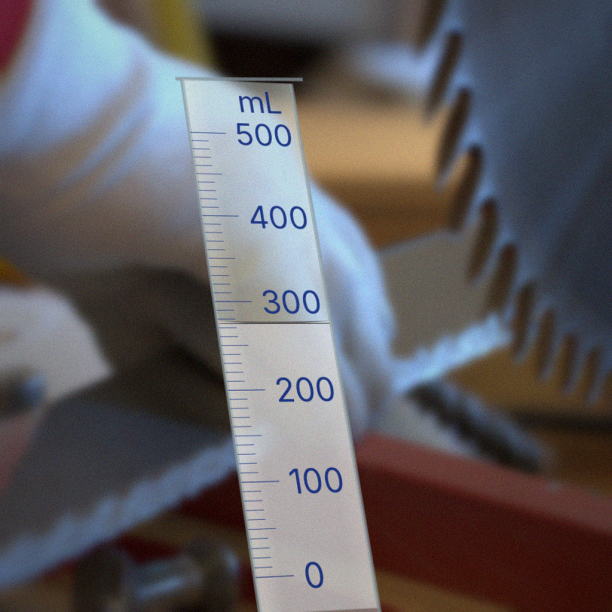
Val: 275,mL
